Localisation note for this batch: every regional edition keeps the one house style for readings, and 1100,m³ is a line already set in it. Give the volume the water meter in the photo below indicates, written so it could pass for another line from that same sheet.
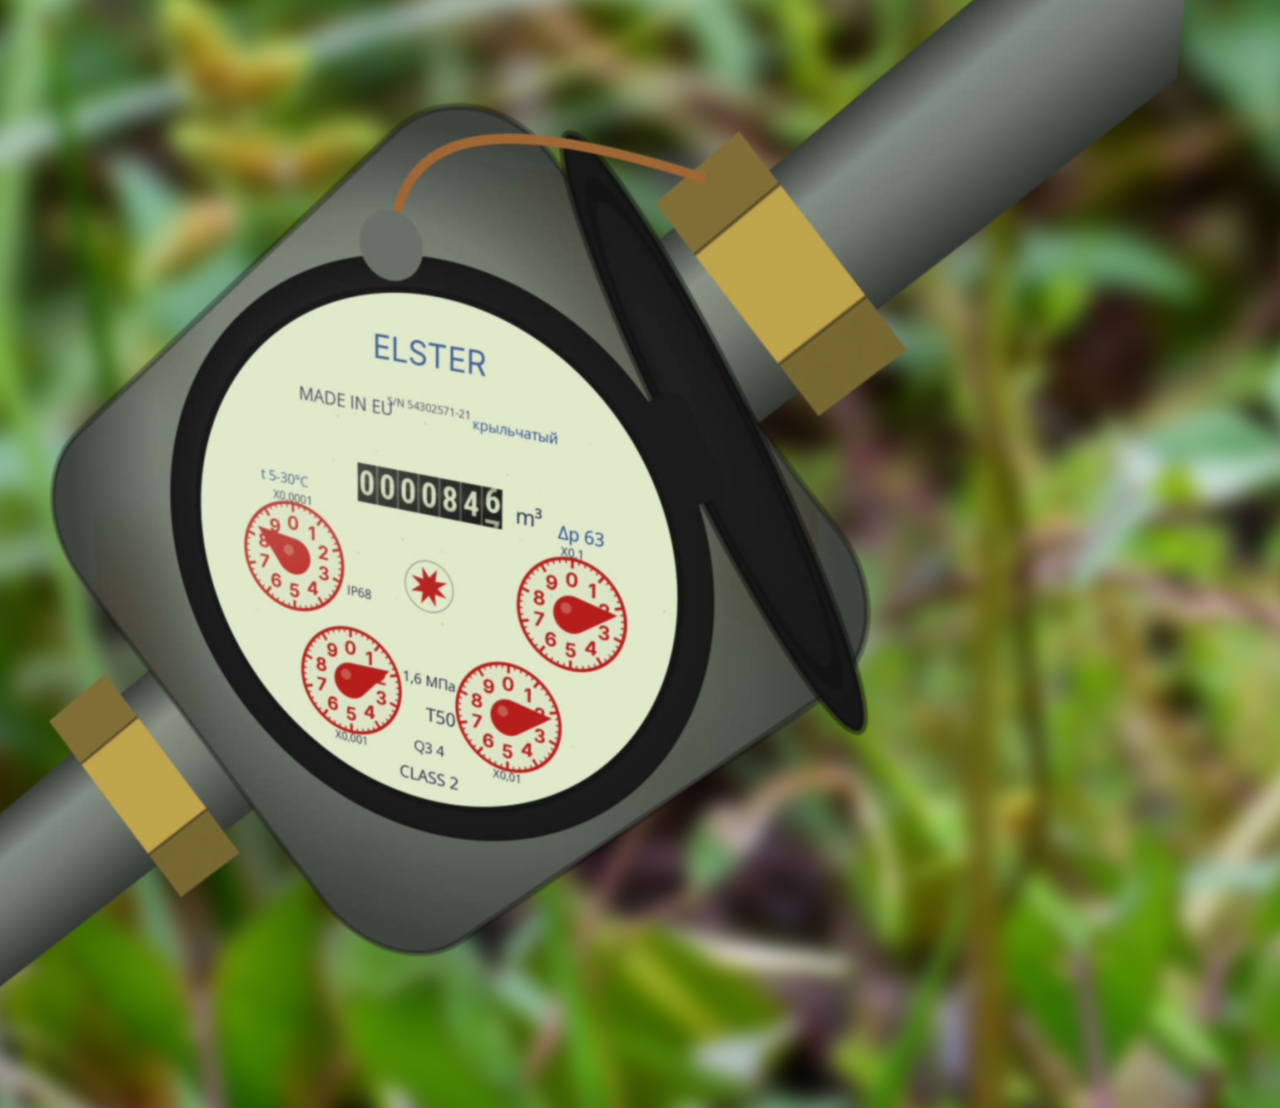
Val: 846.2218,m³
